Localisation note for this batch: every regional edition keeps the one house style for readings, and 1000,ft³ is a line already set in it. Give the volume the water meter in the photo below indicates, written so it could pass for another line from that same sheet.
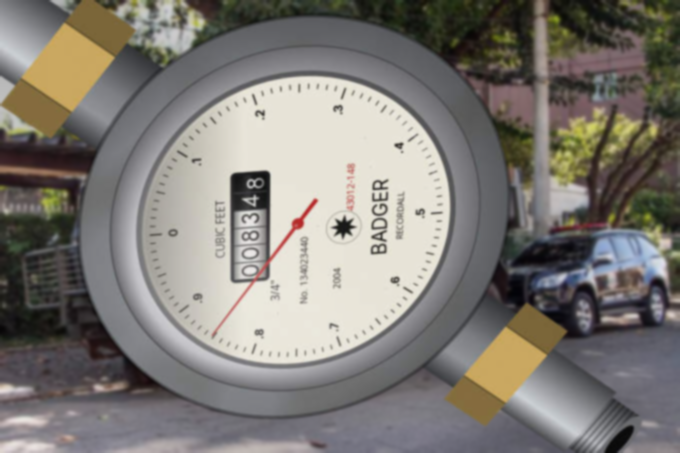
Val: 8347.85,ft³
